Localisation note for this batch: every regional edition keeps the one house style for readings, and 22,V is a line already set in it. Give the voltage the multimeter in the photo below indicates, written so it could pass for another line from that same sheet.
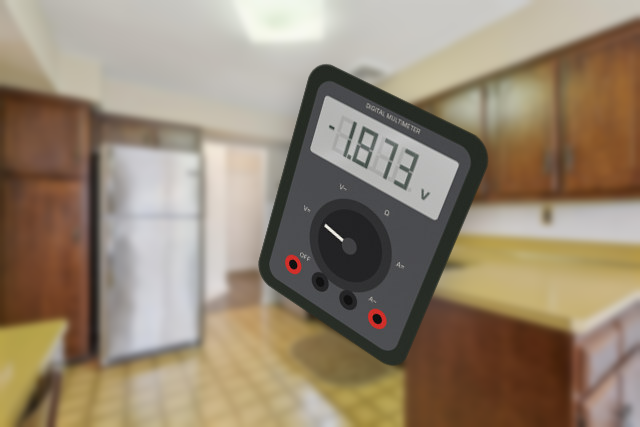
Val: -1.873,V
